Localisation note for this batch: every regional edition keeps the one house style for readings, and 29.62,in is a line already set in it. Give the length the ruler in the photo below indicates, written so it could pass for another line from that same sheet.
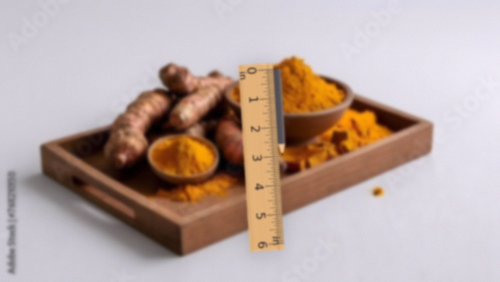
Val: 3,in
